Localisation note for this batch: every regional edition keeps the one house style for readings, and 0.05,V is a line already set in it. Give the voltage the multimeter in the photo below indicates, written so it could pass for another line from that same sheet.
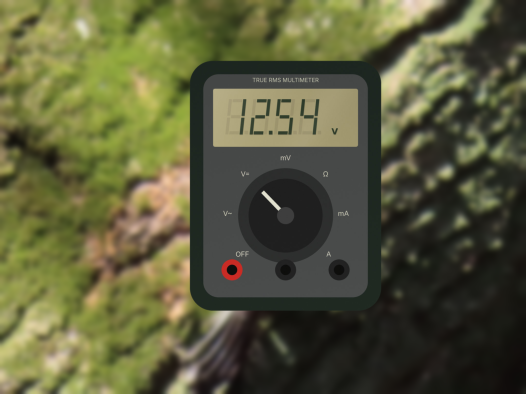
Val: 12.54,V
